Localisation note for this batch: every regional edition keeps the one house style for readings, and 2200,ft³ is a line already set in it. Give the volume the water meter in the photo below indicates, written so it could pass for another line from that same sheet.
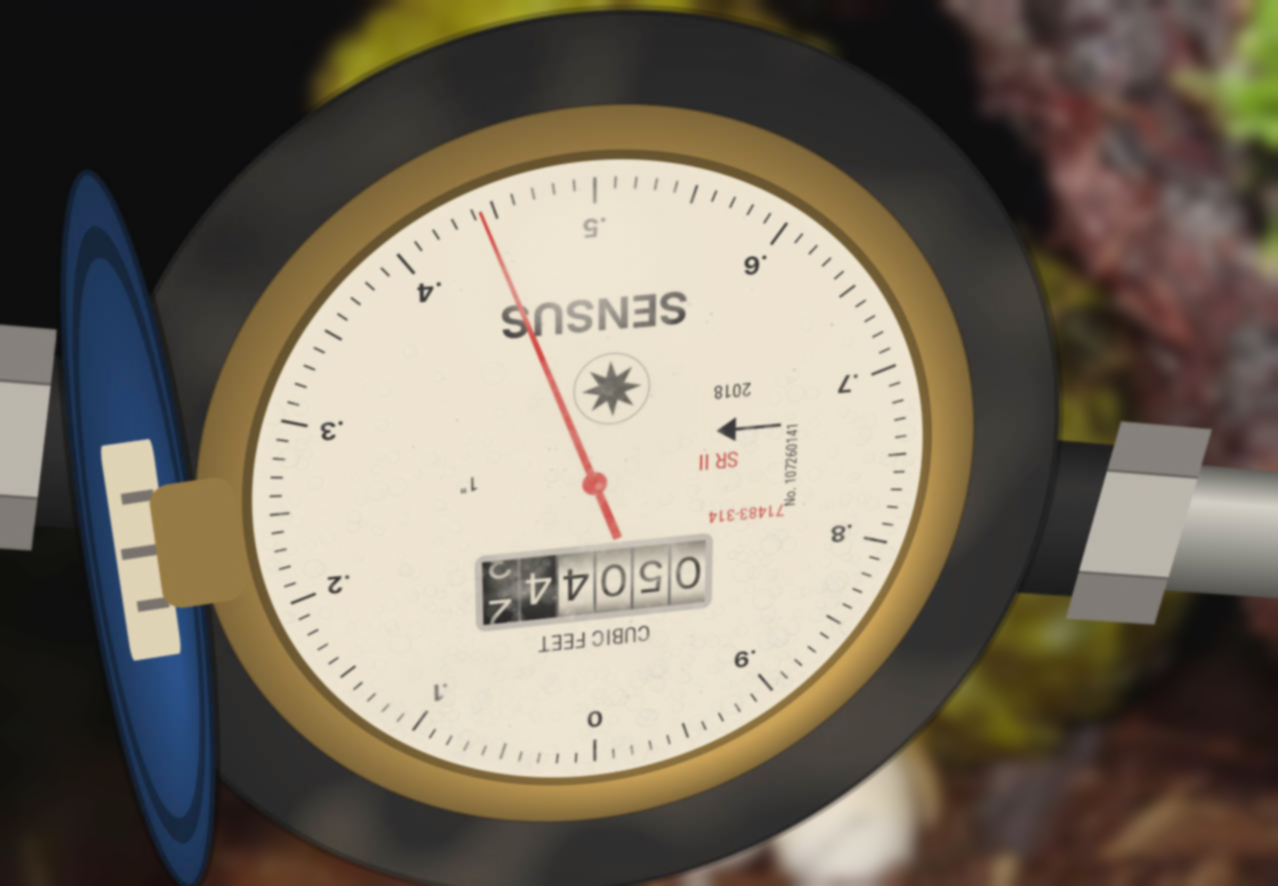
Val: 50442.44,ft³
